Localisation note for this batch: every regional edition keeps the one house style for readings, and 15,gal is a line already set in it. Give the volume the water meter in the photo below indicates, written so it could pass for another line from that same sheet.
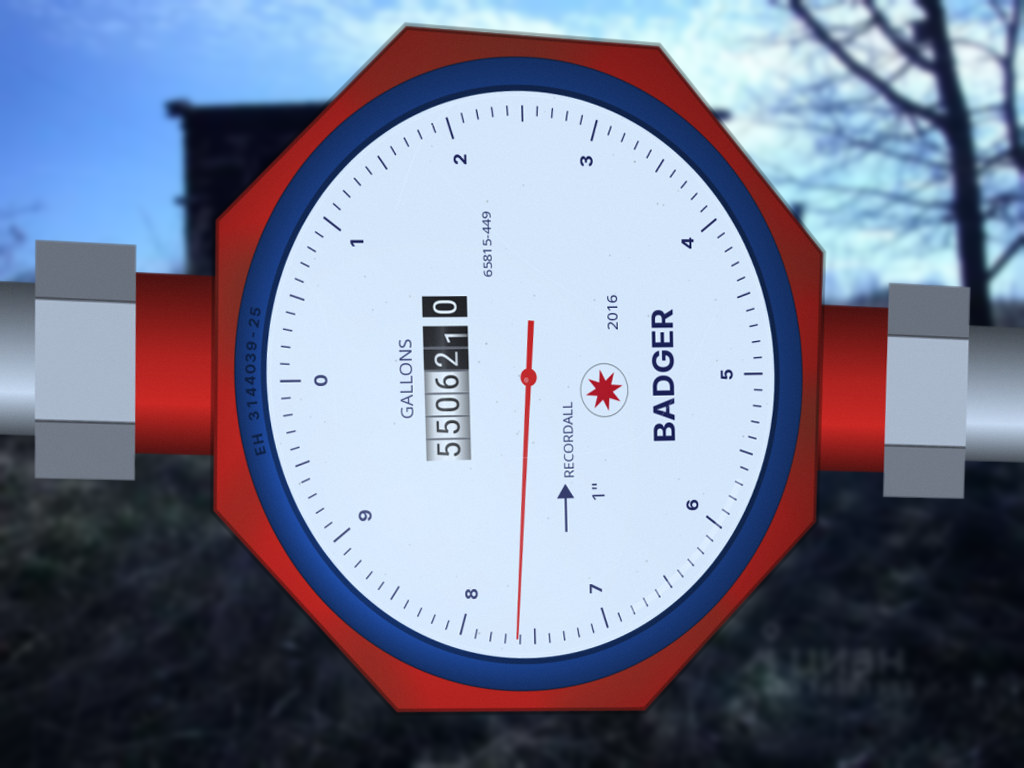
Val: 5506207.6,gal
